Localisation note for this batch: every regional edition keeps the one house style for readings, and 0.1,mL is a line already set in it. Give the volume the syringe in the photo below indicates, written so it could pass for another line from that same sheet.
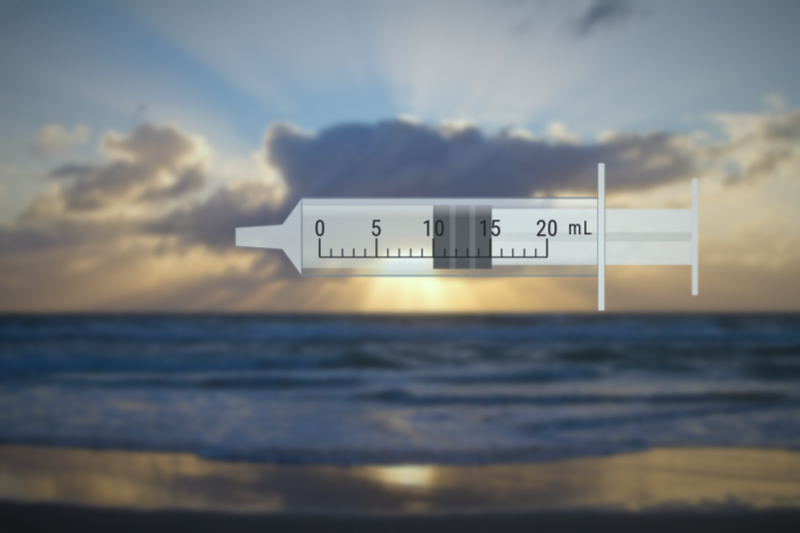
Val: 10,mL
